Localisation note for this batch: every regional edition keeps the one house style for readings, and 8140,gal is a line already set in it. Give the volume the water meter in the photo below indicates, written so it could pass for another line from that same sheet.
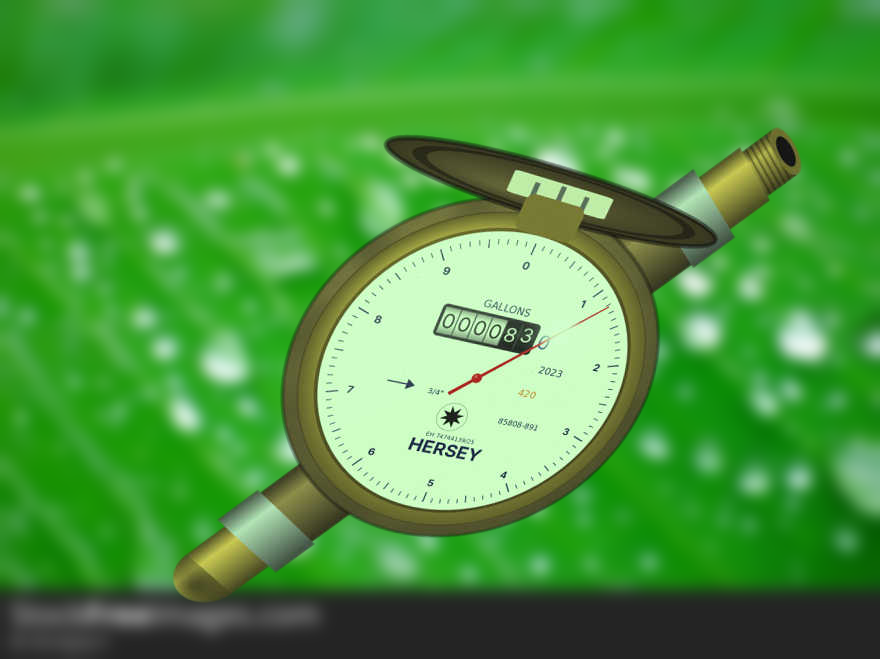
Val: 831.2,gal
